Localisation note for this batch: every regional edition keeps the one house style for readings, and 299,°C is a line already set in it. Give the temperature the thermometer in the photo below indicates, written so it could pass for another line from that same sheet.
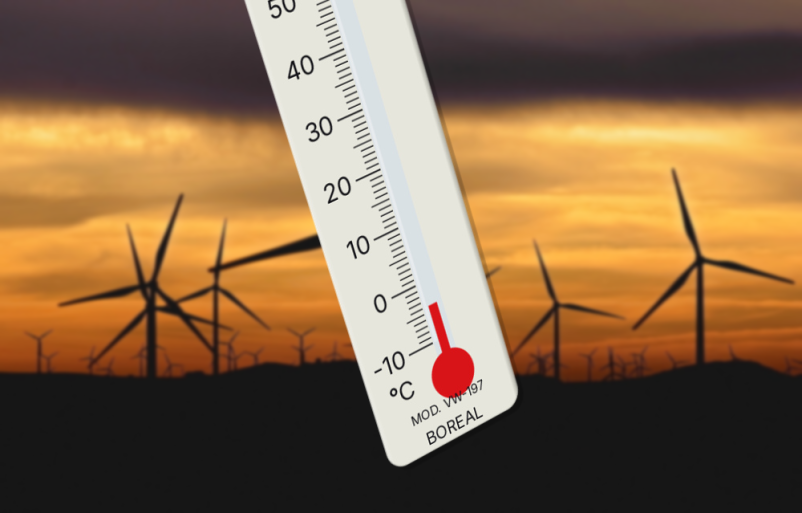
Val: -4,°C
